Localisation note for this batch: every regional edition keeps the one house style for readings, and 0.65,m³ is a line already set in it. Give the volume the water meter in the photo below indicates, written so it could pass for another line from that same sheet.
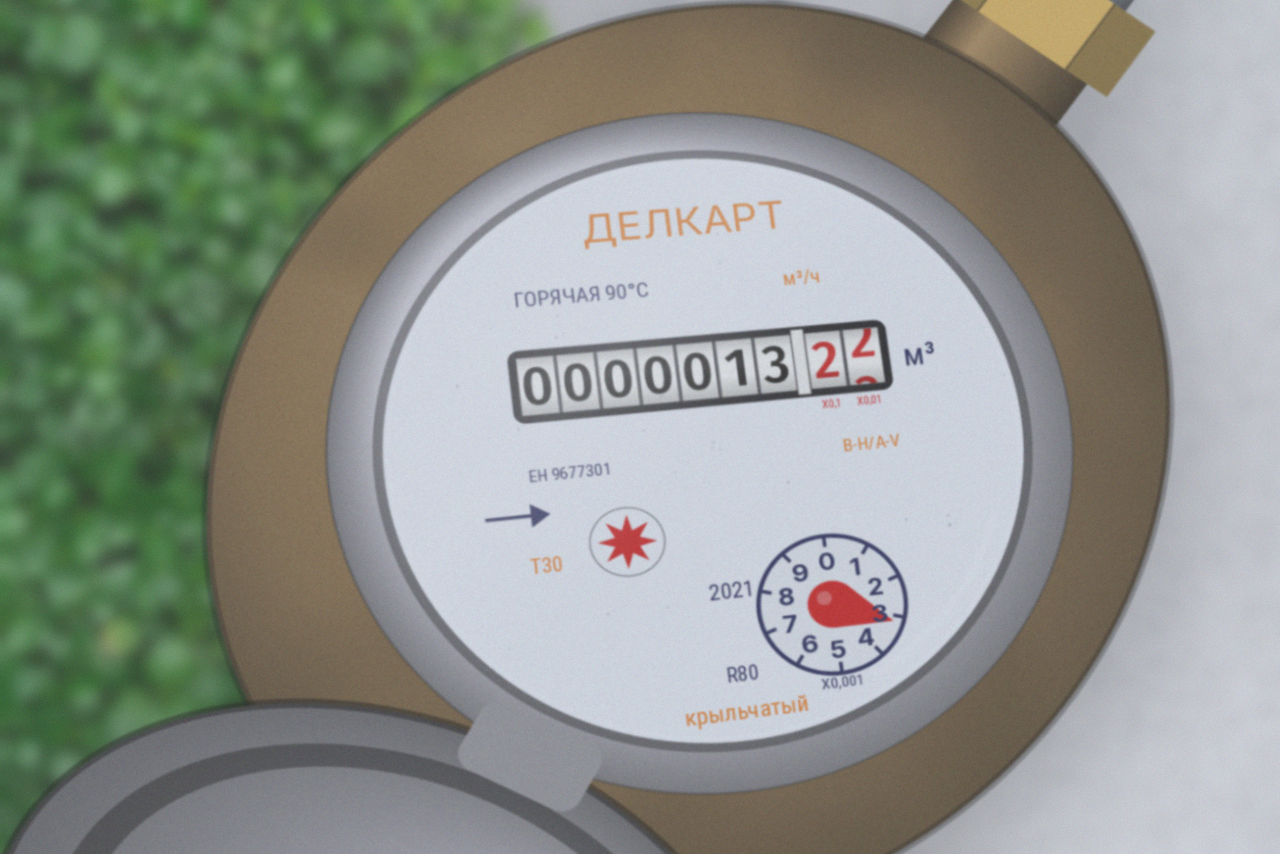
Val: 13.223,m³
